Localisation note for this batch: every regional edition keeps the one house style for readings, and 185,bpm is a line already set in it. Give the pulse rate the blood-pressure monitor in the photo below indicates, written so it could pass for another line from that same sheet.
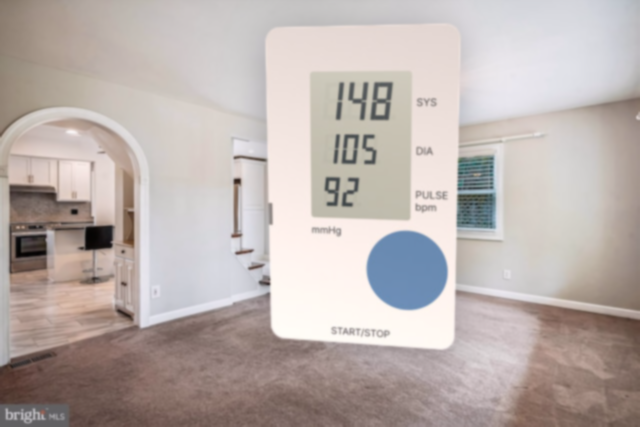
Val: 92,bpm
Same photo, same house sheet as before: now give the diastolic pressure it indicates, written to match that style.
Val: 105,mmHg
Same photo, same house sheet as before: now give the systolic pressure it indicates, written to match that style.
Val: 148,mmHg
